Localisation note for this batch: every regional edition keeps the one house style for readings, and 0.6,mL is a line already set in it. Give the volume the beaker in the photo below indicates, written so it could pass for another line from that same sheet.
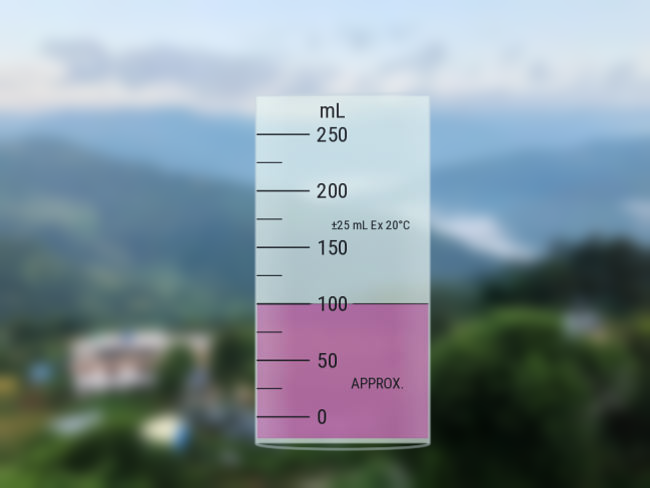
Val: 100,mL
